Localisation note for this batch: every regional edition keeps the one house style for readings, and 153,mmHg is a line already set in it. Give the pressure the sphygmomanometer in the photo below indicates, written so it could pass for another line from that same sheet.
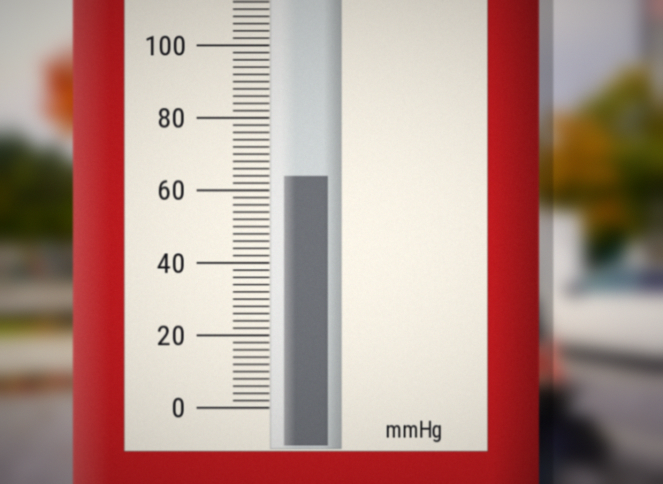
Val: 64,mmHg
